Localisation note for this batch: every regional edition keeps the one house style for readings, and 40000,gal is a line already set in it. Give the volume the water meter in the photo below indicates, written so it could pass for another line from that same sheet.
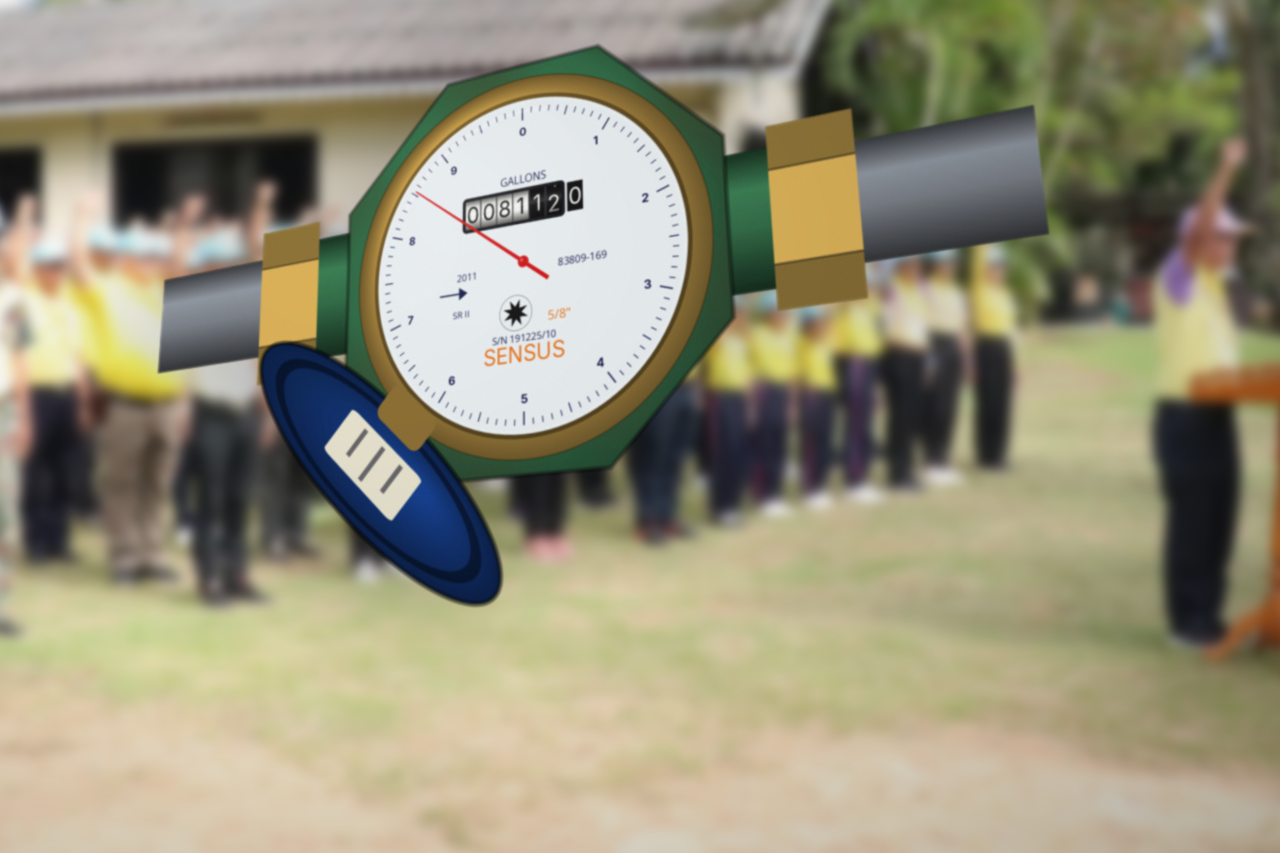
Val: 81118.5,gal
